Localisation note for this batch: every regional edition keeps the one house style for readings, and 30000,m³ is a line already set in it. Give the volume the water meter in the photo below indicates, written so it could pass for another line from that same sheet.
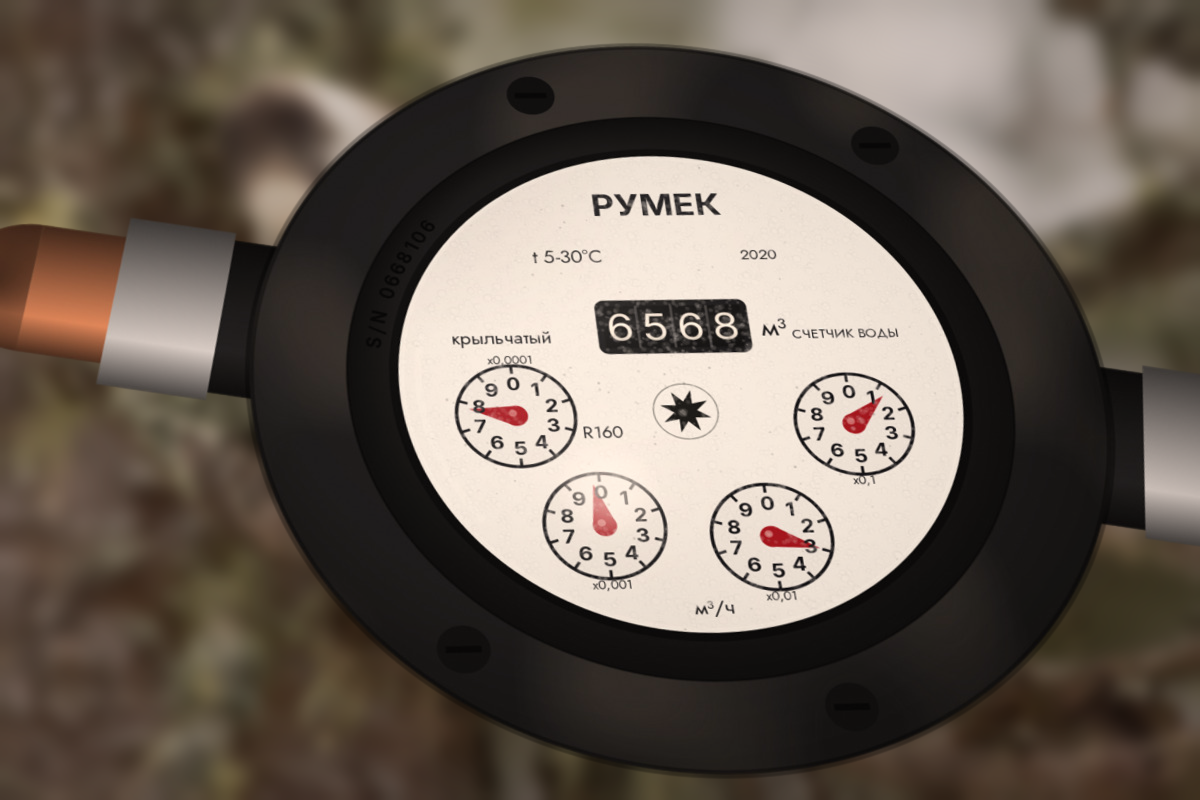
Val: 6568.1297,m³
